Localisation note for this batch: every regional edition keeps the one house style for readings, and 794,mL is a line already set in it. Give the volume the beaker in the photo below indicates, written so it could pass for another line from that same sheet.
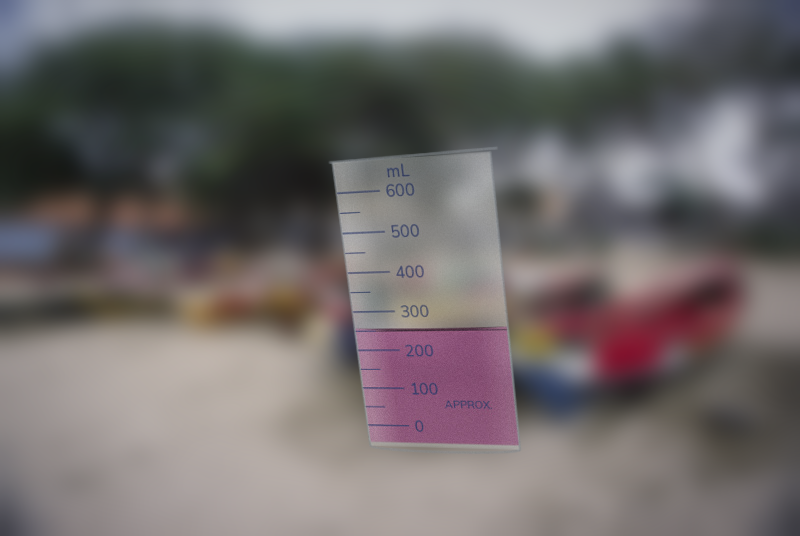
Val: 250,mL
